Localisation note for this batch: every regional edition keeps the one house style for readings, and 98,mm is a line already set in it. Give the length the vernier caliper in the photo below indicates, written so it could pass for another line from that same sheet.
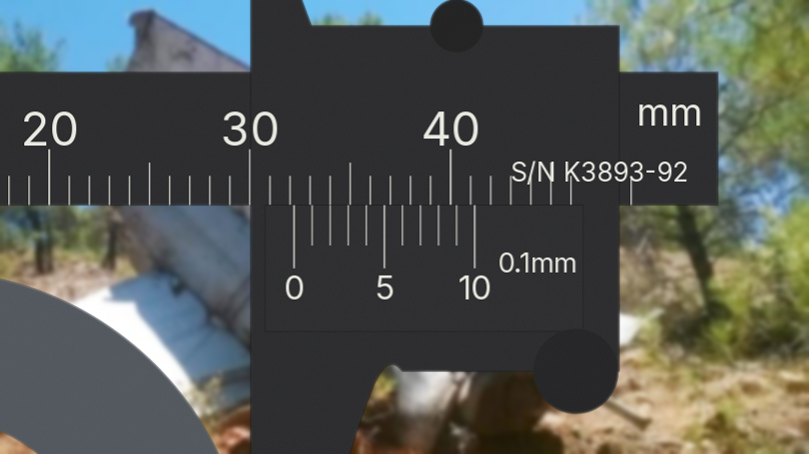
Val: 32.2,mm
